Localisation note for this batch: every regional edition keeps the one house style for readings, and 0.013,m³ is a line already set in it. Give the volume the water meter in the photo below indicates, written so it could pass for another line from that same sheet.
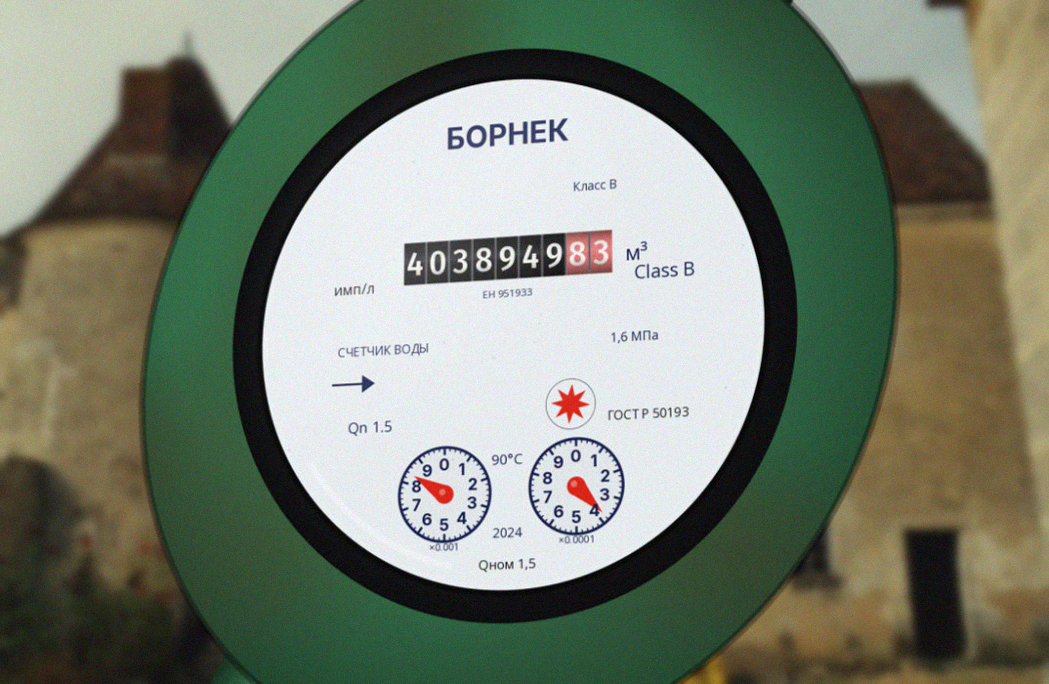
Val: 4038949.8383,m³
